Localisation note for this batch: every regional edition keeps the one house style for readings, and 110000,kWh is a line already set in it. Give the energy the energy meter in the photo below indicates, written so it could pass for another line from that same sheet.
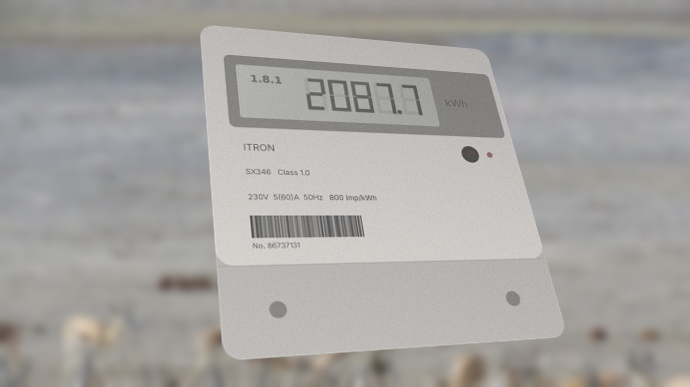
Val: 2087.7,kWh
